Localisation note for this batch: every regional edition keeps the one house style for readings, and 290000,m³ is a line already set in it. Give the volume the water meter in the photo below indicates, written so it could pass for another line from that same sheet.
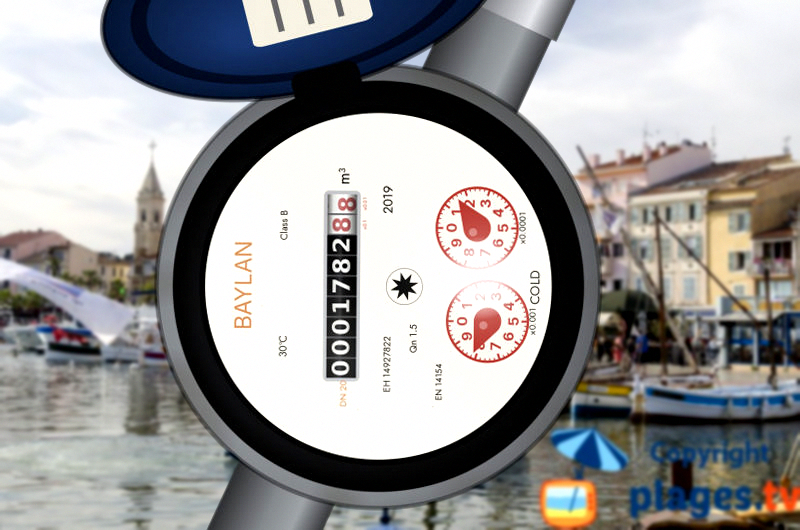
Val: 1782.8781,m³
